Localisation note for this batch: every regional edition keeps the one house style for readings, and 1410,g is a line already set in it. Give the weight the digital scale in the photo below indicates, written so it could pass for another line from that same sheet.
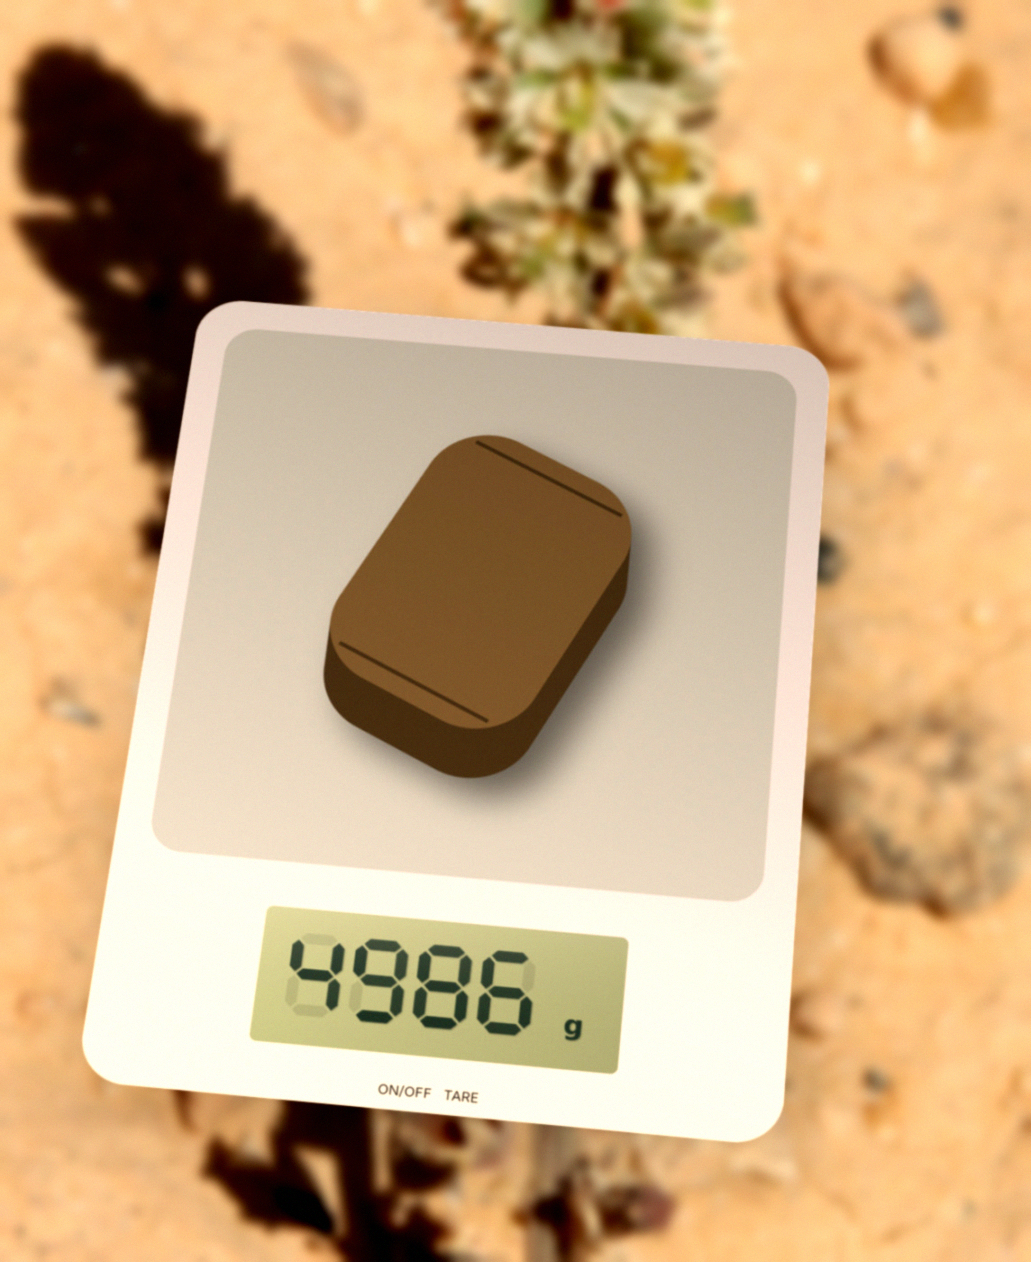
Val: 4986,g
